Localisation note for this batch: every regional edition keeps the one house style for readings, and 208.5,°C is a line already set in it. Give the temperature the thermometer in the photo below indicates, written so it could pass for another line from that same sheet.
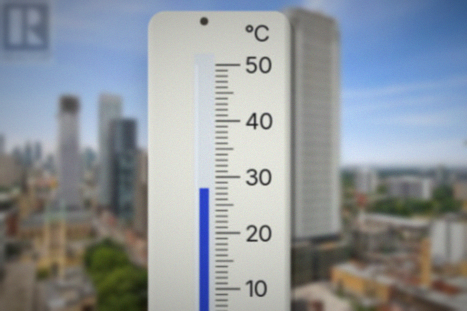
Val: 28,°C
